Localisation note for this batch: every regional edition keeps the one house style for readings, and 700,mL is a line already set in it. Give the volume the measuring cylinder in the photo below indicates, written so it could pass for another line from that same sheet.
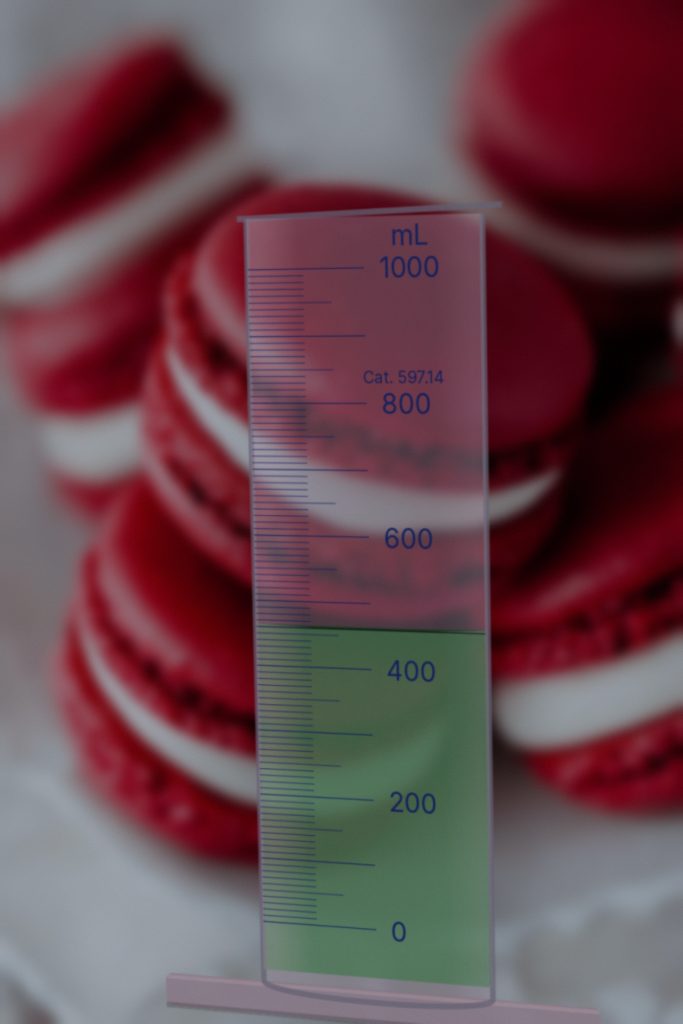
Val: 460,mL
